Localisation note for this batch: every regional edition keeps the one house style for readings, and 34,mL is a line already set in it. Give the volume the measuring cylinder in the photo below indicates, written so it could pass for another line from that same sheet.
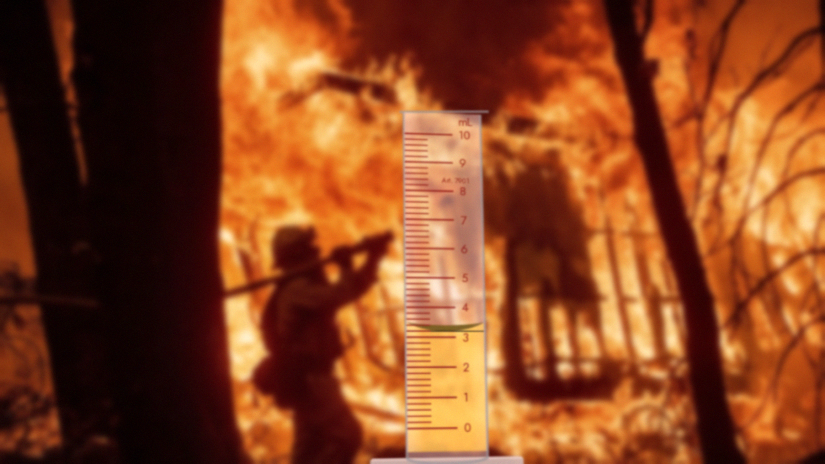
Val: 3.2,mL
